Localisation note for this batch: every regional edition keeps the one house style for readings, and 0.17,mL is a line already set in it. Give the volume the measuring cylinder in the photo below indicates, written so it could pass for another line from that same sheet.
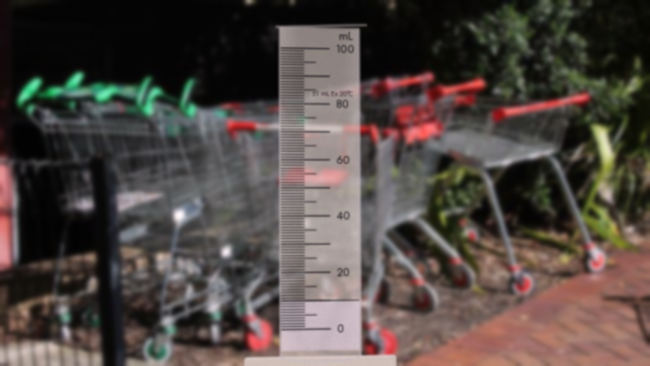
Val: 10,mL
